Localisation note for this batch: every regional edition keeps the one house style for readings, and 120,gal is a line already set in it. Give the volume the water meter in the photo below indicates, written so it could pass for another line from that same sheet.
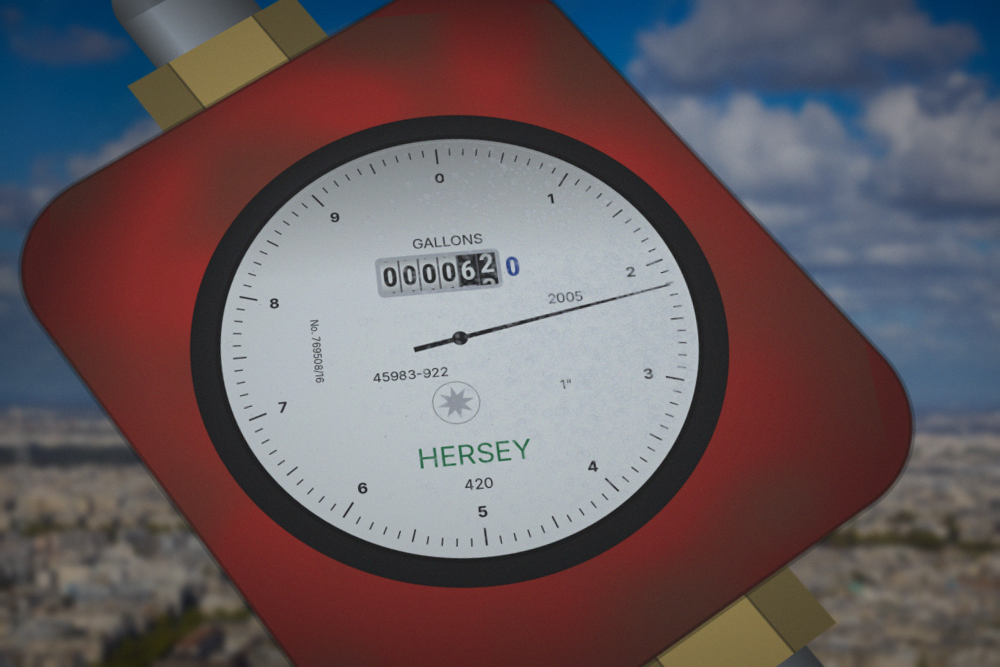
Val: 622.2,gal
